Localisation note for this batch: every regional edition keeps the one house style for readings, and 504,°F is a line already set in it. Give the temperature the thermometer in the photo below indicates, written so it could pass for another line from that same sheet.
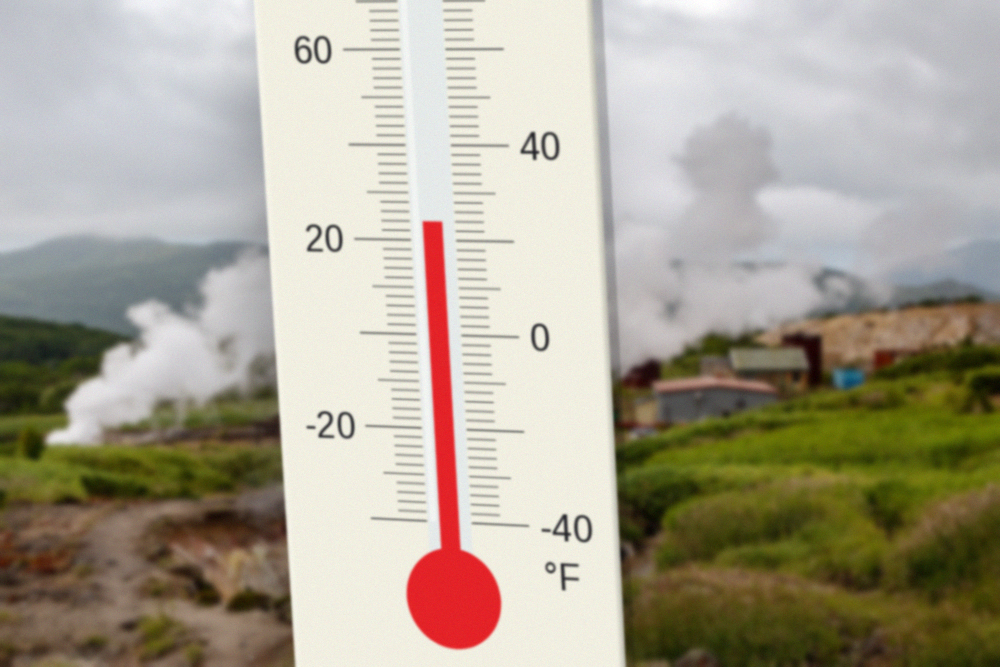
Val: 24,°F
